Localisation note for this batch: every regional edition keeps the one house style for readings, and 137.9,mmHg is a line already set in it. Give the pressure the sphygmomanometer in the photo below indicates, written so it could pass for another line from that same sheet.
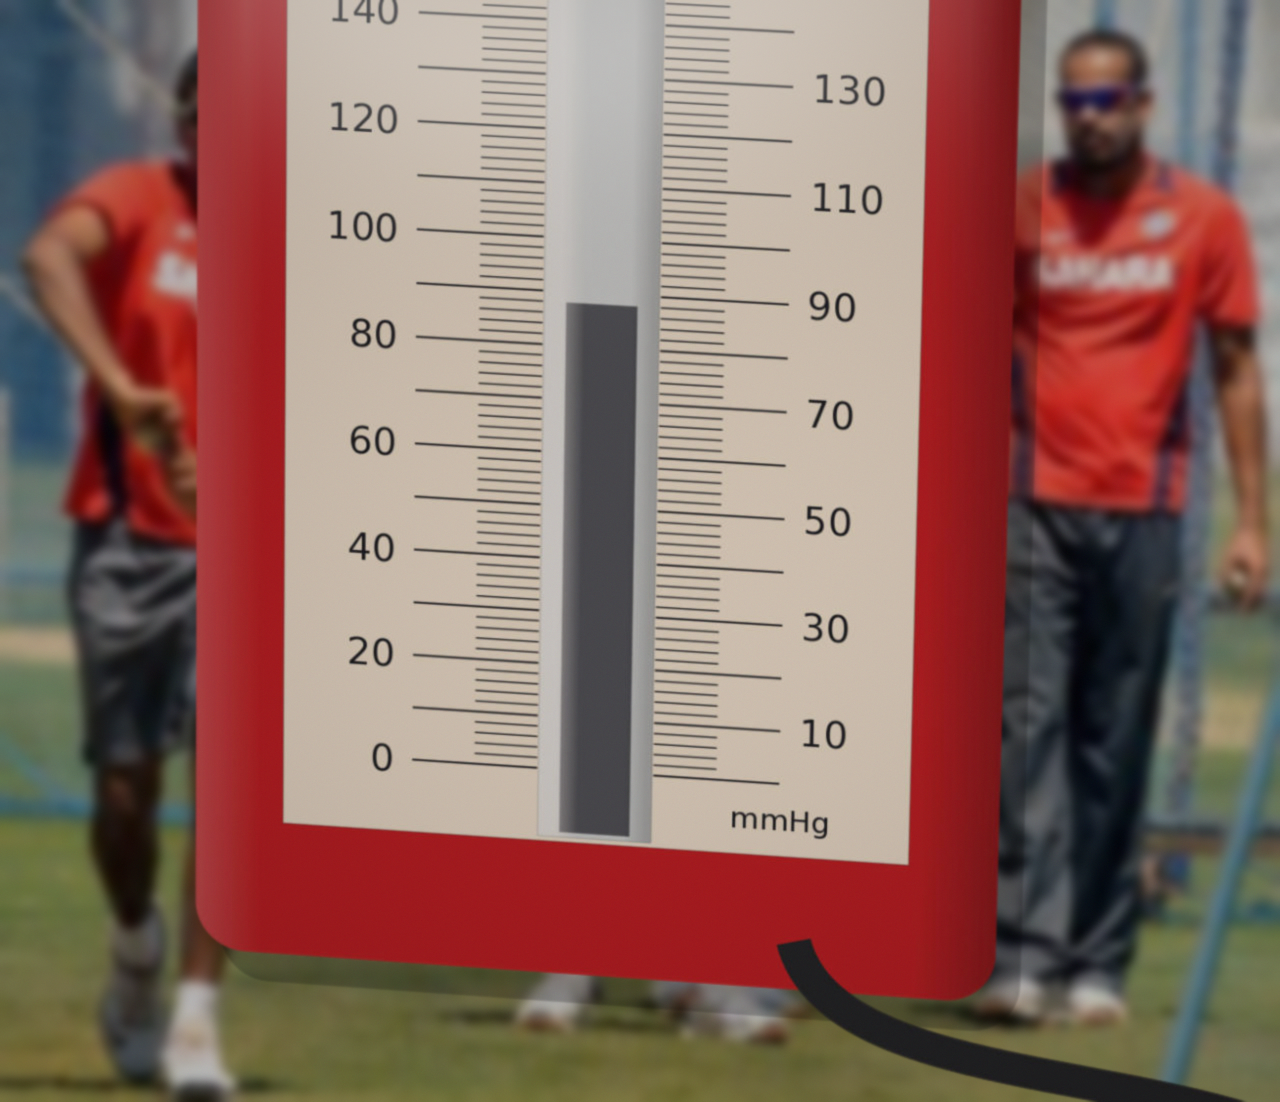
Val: 88,mmHg
